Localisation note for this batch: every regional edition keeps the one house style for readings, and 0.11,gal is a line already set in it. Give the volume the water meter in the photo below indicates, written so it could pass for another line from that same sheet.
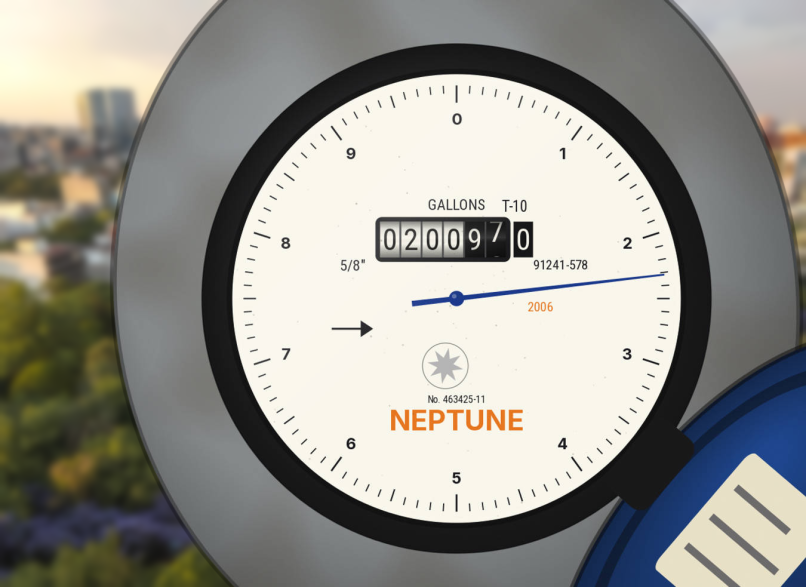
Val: 200972.3,gal
